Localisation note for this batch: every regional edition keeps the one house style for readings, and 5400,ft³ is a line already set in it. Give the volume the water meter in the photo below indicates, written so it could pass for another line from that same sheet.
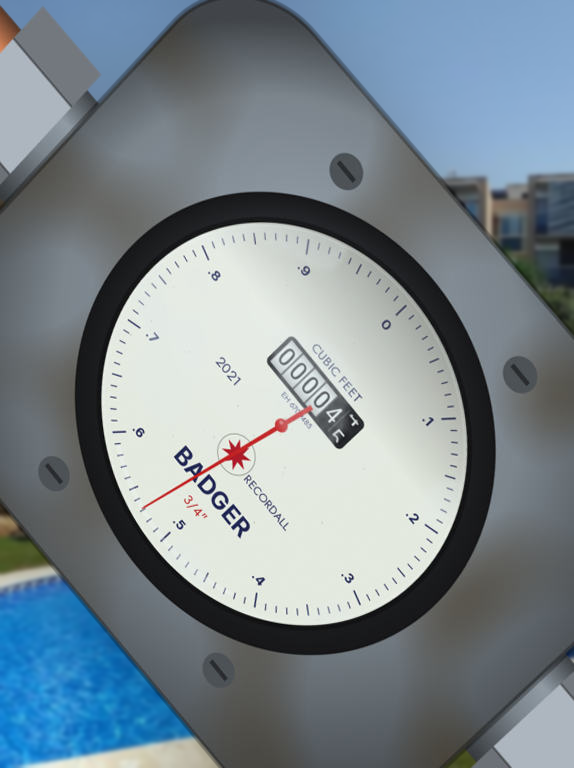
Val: 44.53,ft³
